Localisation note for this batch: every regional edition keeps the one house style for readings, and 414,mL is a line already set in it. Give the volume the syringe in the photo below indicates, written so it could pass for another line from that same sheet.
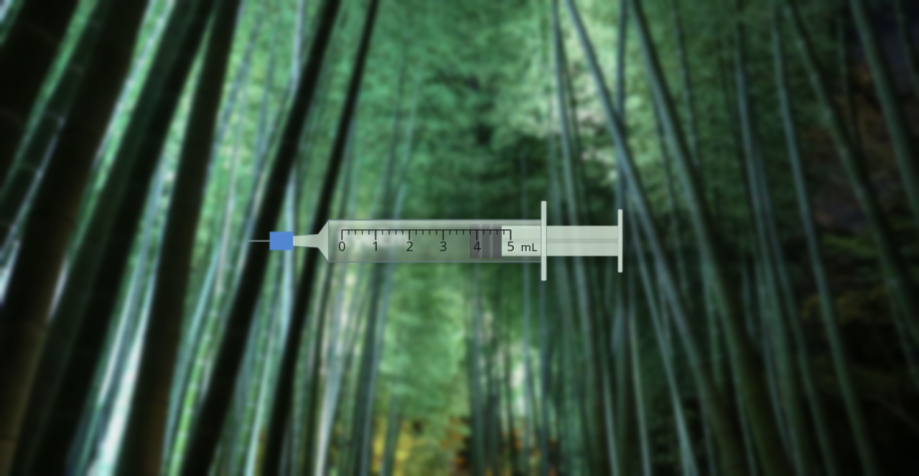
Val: 3.8,mL
